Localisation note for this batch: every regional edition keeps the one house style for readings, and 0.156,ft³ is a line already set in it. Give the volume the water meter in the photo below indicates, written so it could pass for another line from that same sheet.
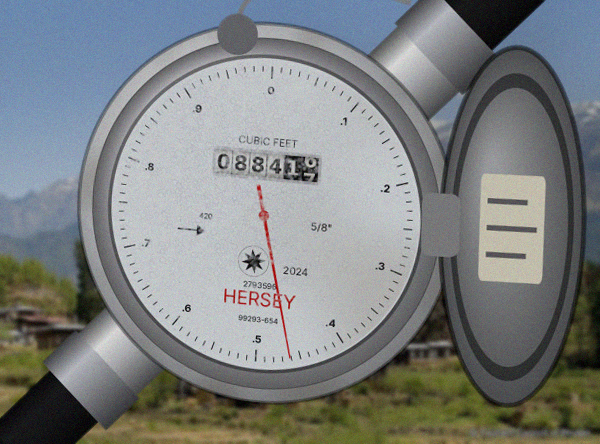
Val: 88416.46,ft³
